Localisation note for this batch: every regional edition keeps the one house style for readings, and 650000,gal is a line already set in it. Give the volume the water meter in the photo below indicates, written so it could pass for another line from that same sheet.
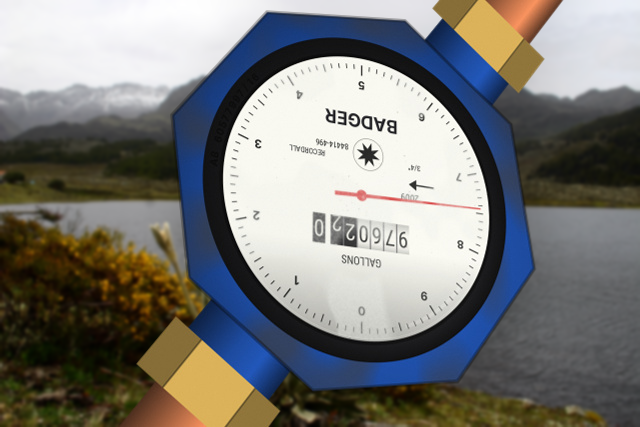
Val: 9760217.4,gal
